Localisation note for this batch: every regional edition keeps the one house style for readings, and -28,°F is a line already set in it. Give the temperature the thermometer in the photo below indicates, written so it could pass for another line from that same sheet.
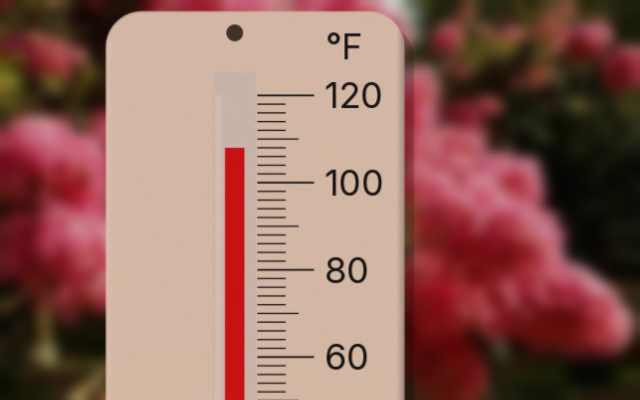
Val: 108,°F
